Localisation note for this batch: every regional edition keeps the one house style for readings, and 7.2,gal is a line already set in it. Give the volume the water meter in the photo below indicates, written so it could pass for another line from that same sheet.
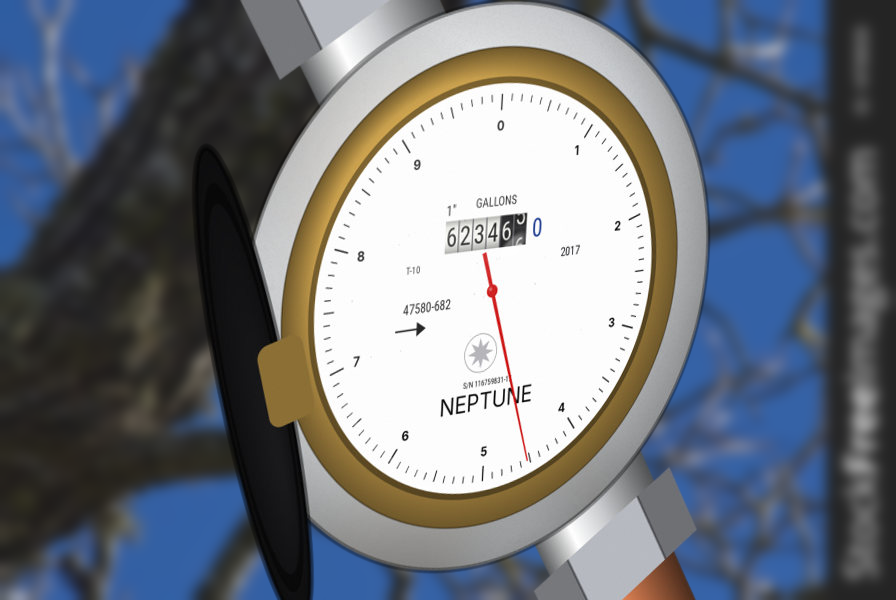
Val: 6234654.5,gal
